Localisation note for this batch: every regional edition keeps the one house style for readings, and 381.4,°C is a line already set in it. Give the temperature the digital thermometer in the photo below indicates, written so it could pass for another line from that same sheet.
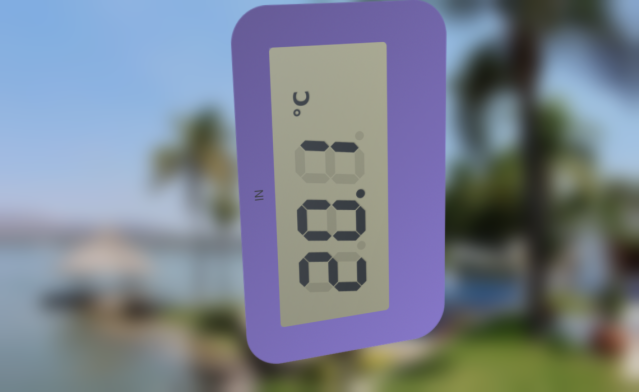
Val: 20.1,°C
